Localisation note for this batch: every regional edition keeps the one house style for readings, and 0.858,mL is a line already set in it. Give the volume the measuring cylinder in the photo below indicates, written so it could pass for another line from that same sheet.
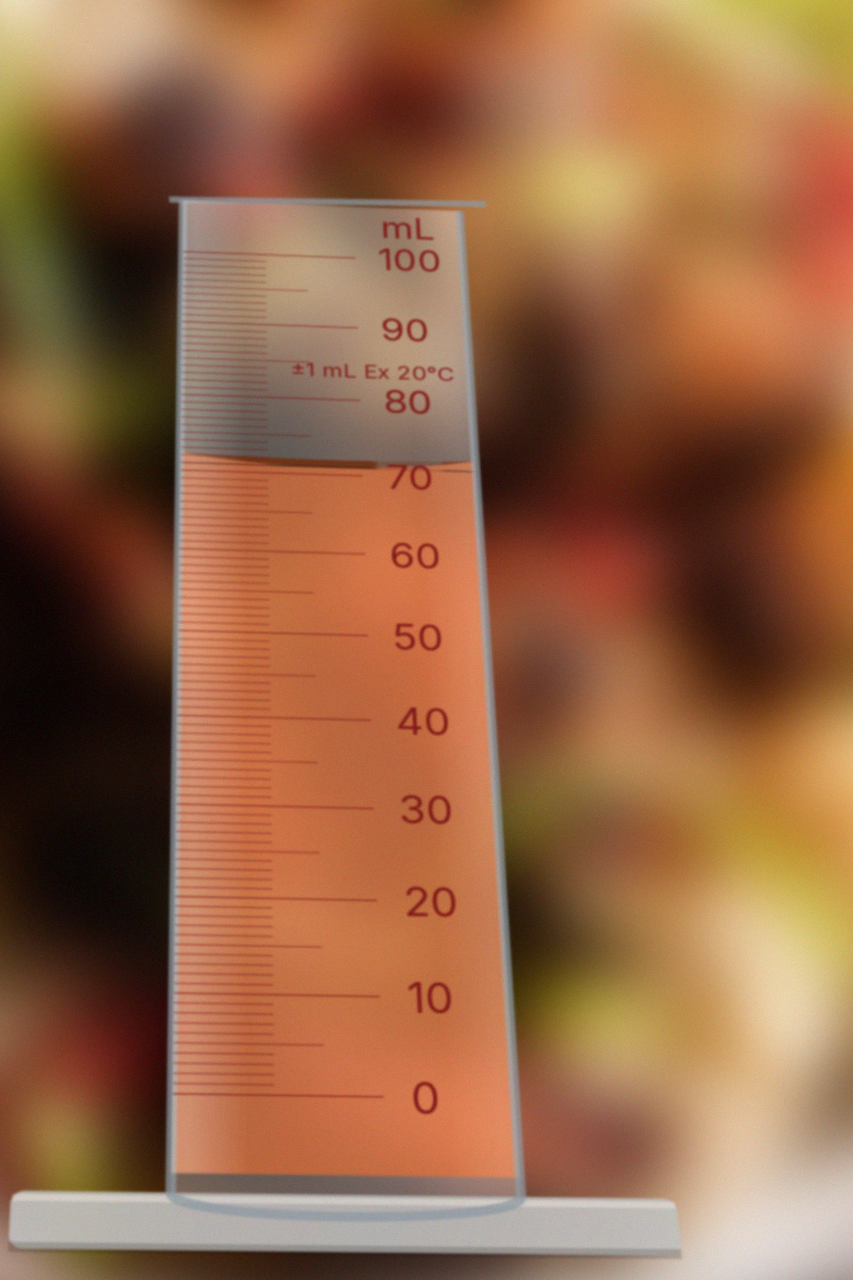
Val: 71,mL
